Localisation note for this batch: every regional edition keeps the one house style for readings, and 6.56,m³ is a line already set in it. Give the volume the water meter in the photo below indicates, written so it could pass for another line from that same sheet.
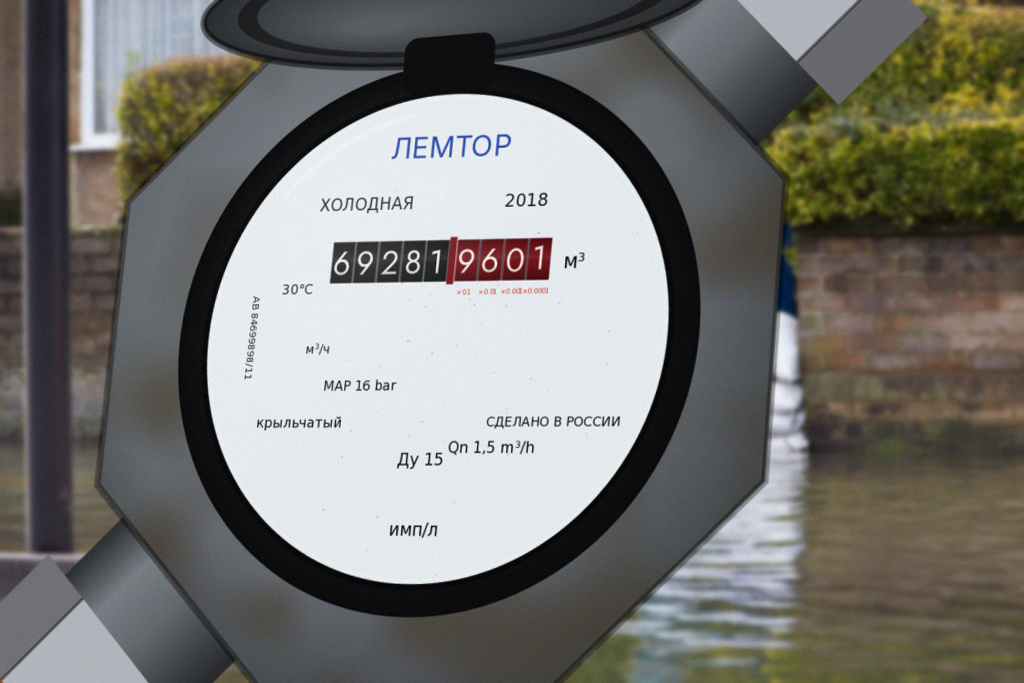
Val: 69281.9601,m³
